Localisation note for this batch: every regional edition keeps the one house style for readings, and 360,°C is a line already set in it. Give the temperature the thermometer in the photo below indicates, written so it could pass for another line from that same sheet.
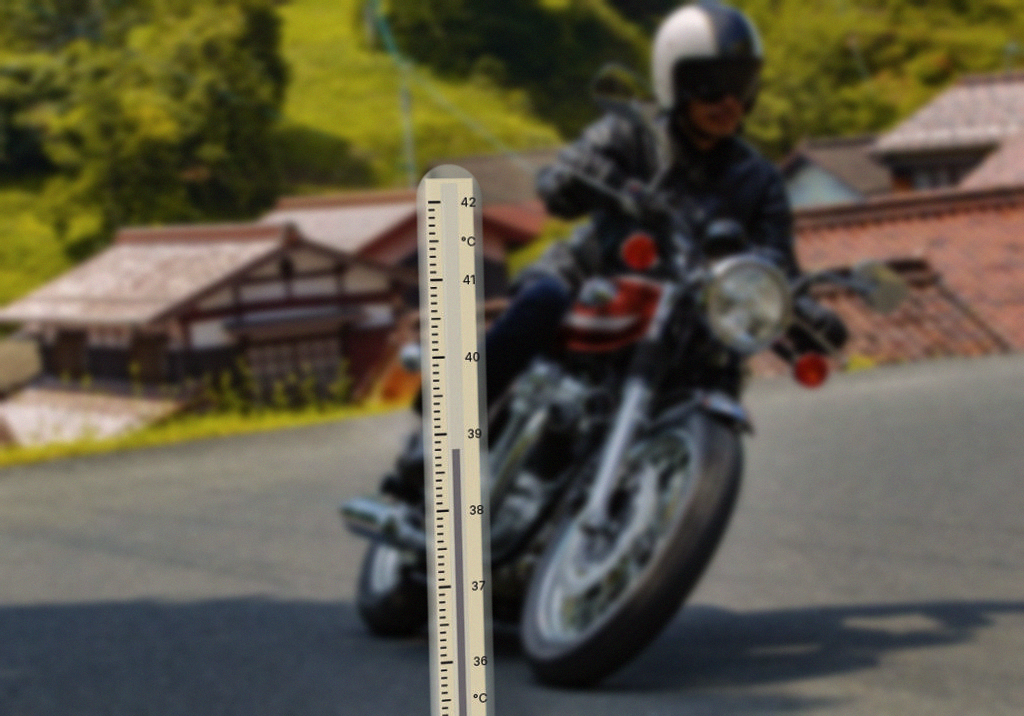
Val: 38.8,°C
